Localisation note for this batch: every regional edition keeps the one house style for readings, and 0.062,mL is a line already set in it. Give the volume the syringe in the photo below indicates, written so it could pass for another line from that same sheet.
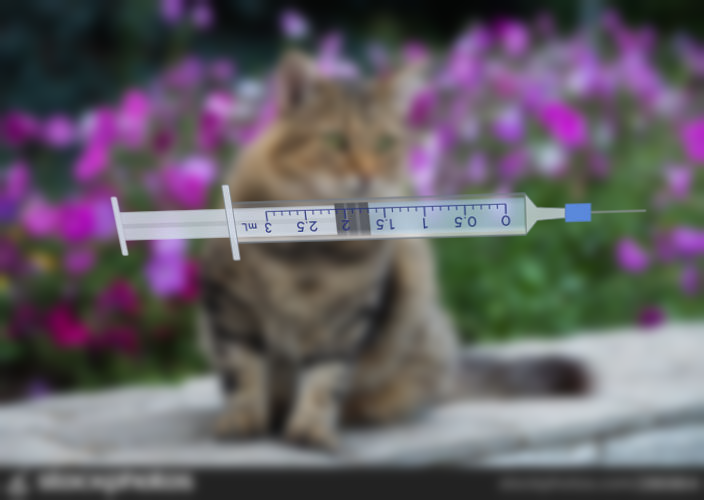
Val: 1.7,mL
